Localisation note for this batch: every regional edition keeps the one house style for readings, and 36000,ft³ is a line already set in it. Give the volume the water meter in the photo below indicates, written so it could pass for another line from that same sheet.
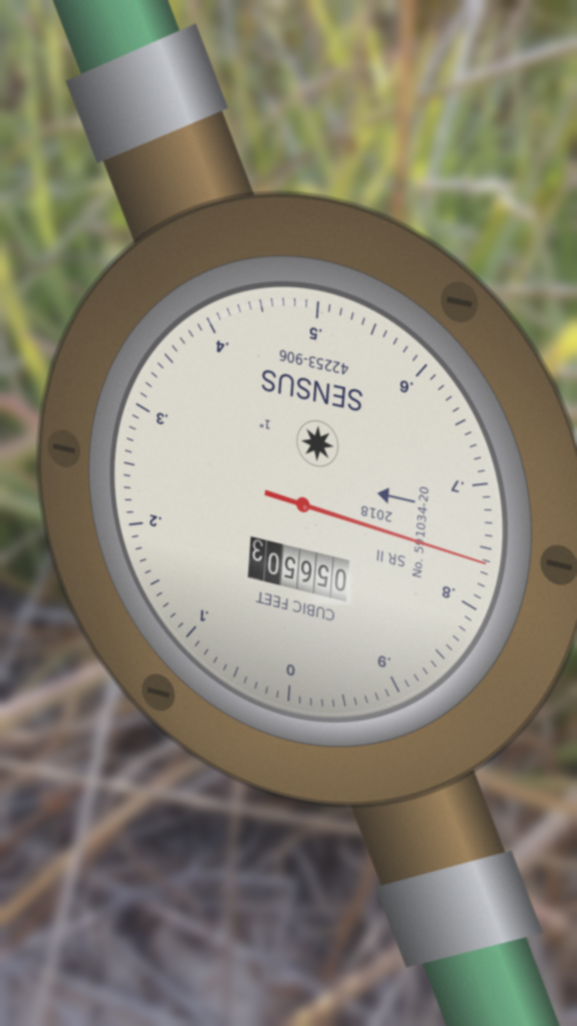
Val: 56502.76,ft³
